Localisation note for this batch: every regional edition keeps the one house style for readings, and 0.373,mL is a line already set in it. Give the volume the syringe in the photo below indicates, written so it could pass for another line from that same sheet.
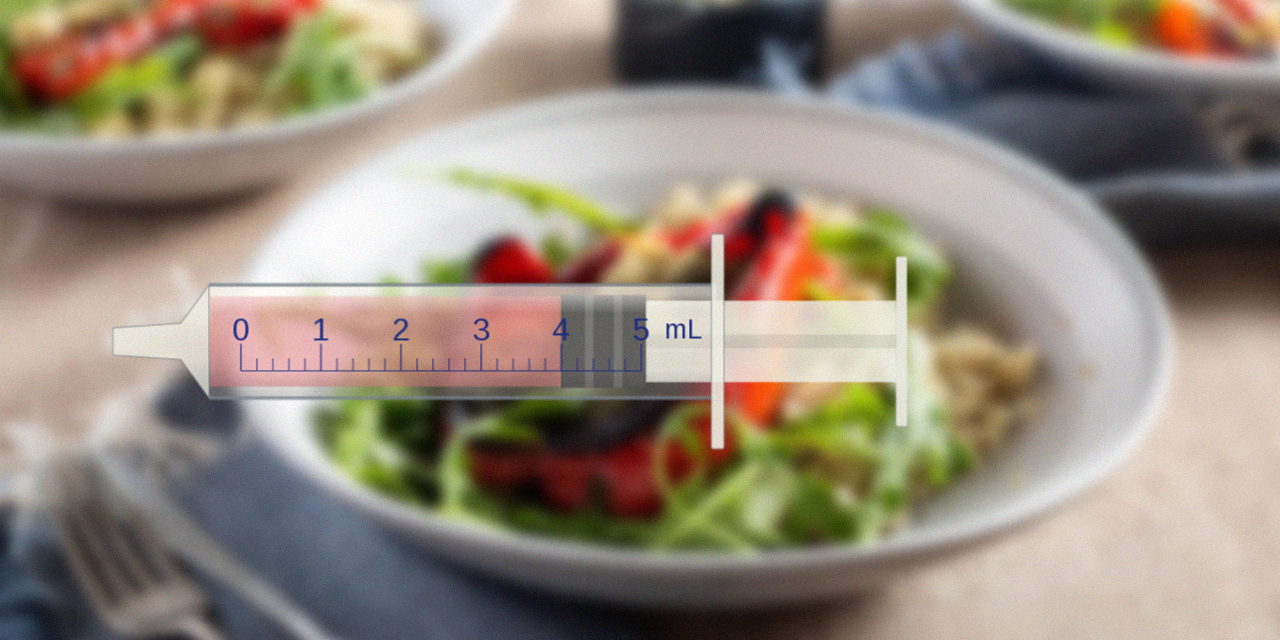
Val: 4,mL
